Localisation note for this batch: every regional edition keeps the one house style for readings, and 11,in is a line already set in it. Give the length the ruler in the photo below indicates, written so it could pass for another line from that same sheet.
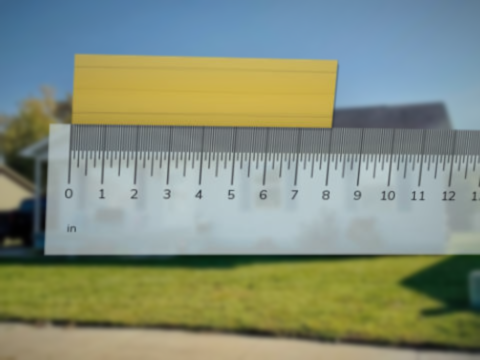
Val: 8,in
